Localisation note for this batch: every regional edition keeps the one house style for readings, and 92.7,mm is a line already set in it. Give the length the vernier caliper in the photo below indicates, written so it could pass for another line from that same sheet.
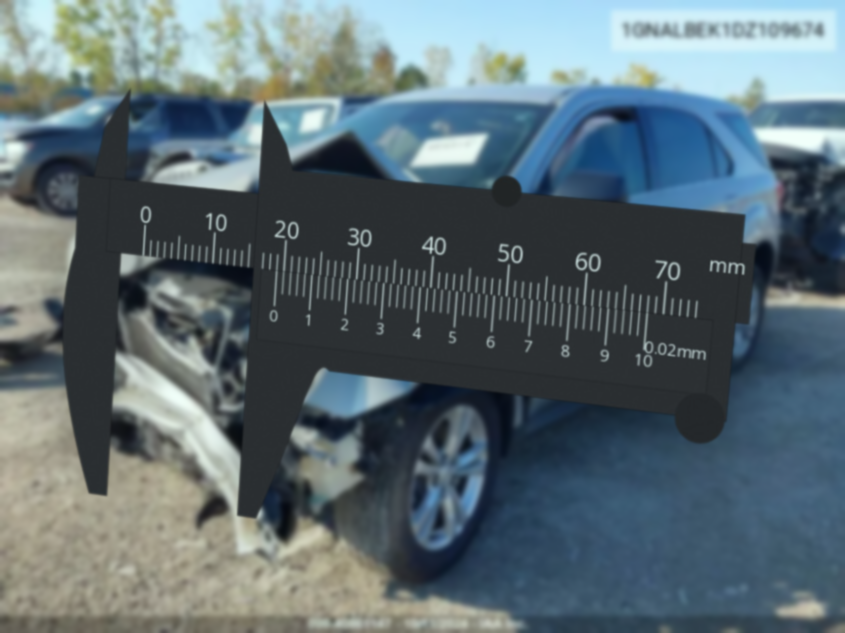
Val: 19.0,mm
